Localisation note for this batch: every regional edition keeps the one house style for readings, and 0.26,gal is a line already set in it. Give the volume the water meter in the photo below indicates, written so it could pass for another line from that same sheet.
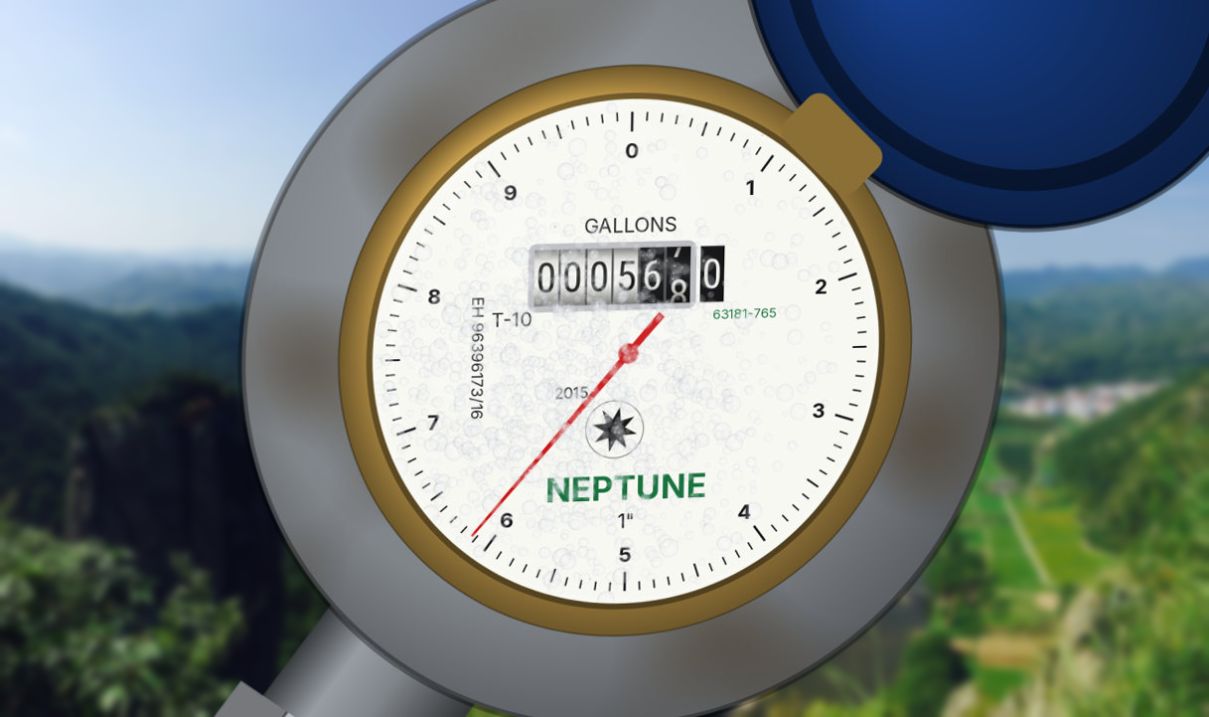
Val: 5676.1,gal
